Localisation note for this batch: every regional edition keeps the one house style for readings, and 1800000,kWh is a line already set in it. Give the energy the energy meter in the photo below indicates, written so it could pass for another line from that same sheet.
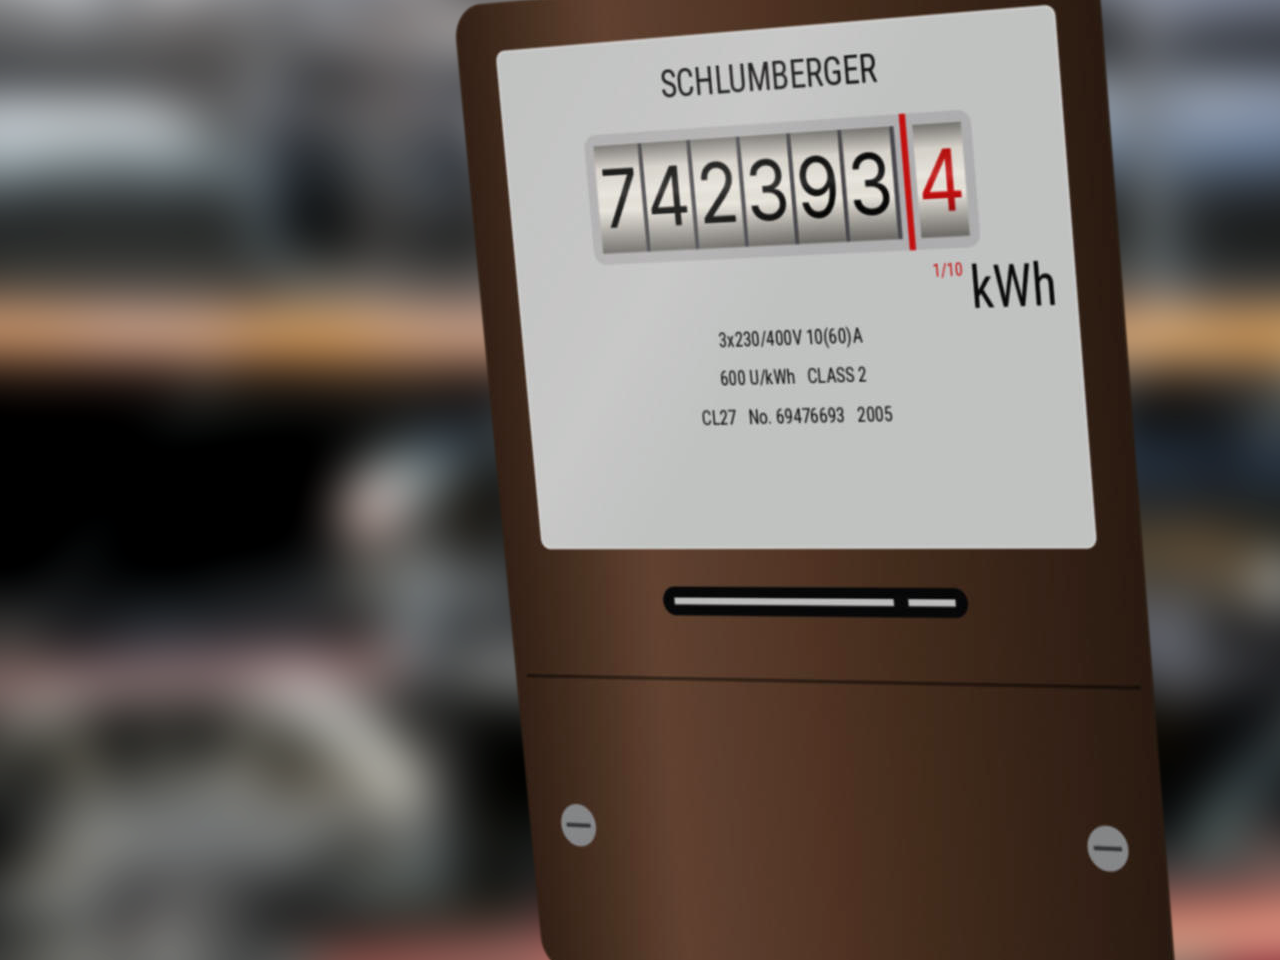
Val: 742393.4,kWh
